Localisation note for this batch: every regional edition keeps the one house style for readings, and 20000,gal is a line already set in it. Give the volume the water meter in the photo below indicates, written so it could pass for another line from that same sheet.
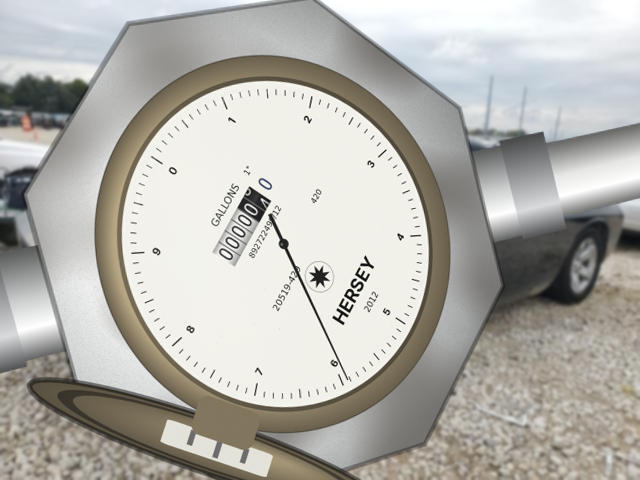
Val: 35.9,gal
